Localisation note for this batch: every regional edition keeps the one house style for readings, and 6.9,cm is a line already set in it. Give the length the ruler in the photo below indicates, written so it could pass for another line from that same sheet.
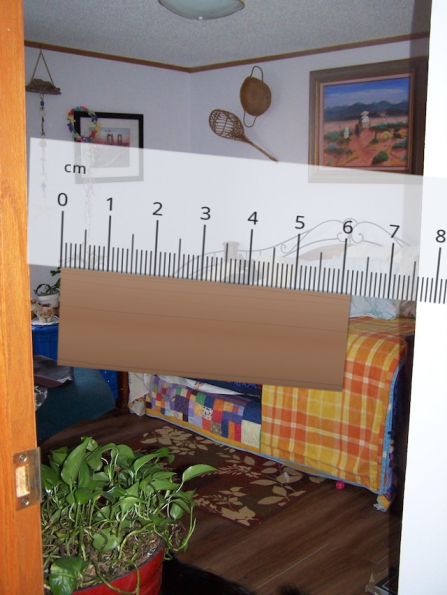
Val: 6.2,cm
